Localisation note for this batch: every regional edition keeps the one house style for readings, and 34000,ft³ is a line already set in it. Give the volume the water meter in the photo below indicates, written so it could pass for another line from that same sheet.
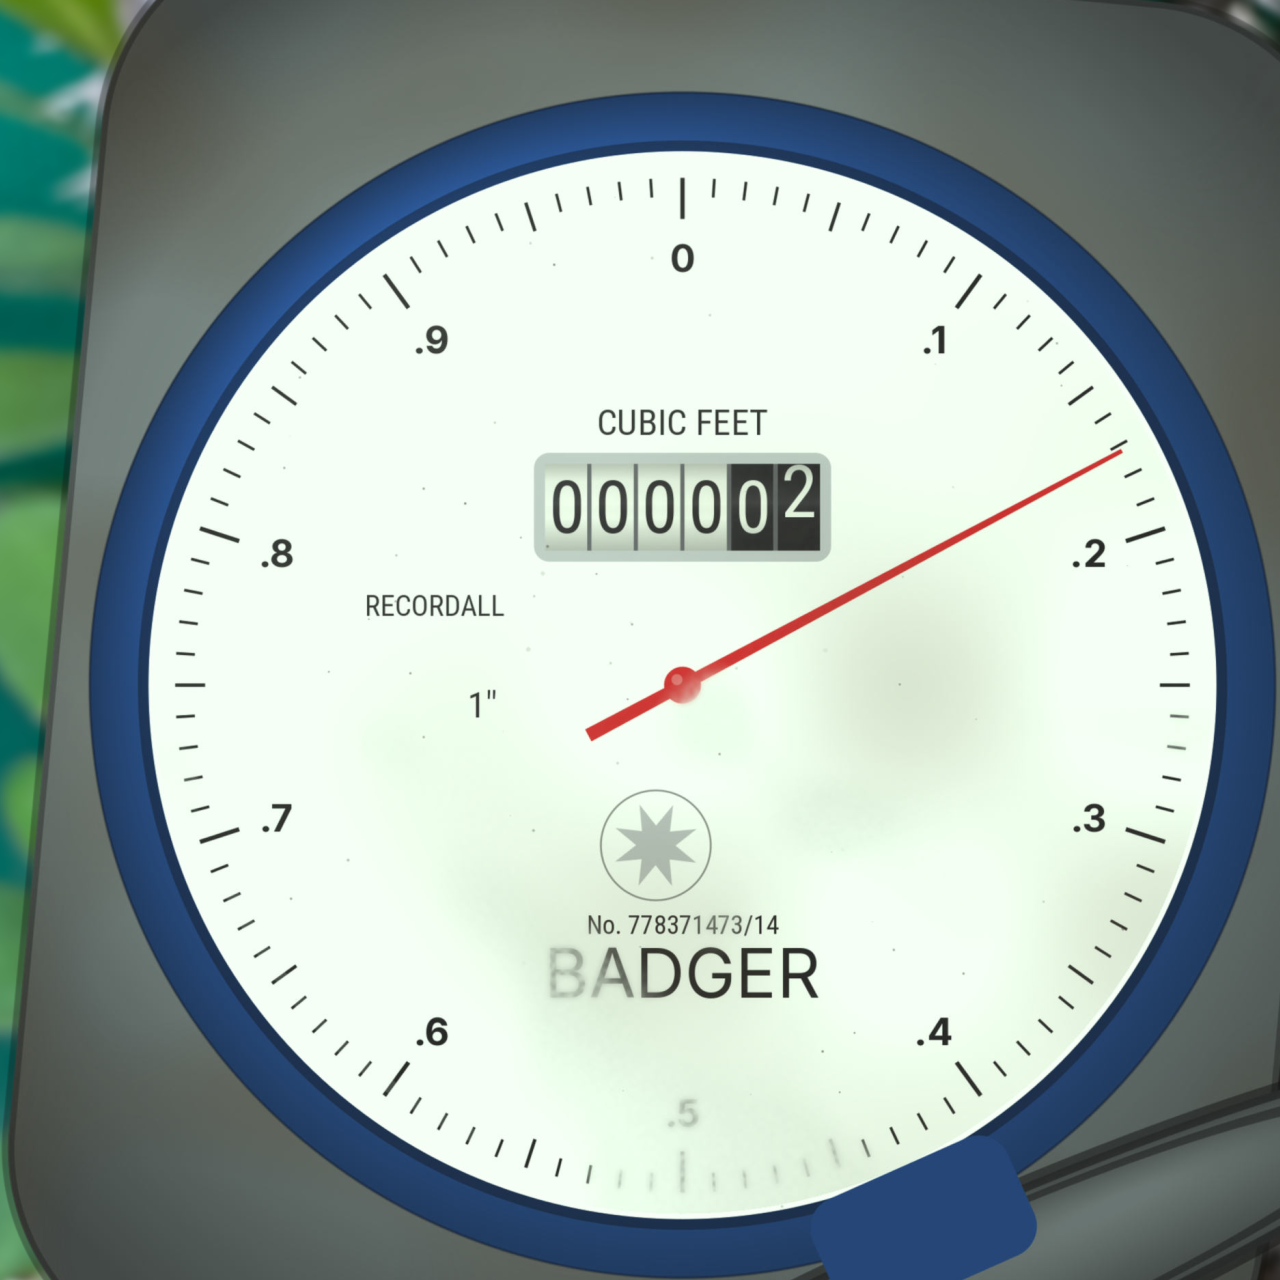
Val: 2.17,ft³
